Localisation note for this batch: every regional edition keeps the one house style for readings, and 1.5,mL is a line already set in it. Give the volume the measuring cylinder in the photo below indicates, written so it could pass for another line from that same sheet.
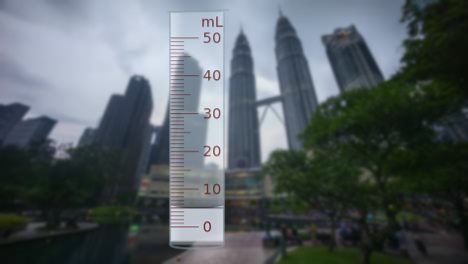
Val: 5,mL
